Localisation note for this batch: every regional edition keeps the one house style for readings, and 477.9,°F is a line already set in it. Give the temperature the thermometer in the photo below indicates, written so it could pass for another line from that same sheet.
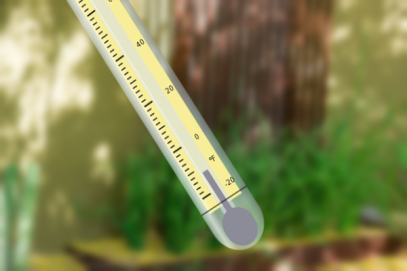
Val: -12,°F
